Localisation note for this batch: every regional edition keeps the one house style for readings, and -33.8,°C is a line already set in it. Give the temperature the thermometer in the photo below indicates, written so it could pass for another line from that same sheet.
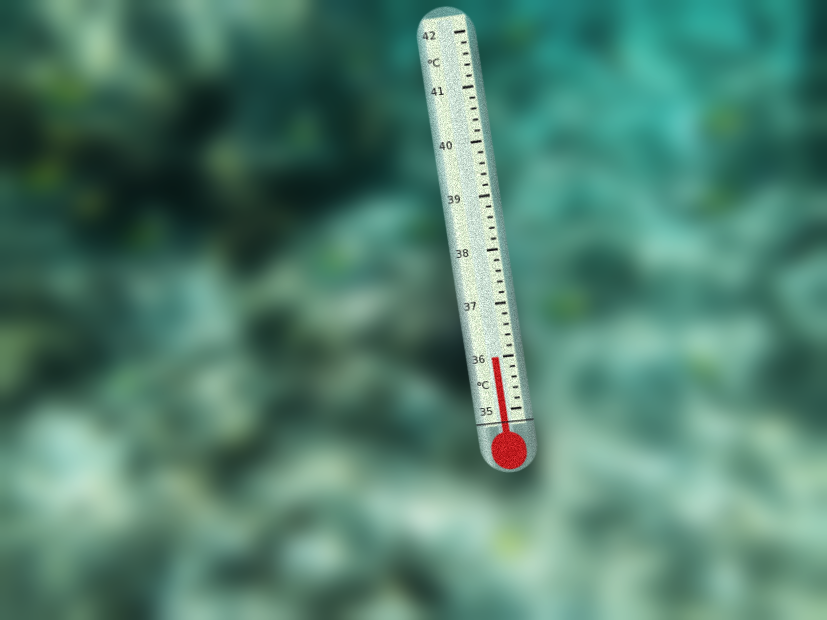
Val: 36,°C
